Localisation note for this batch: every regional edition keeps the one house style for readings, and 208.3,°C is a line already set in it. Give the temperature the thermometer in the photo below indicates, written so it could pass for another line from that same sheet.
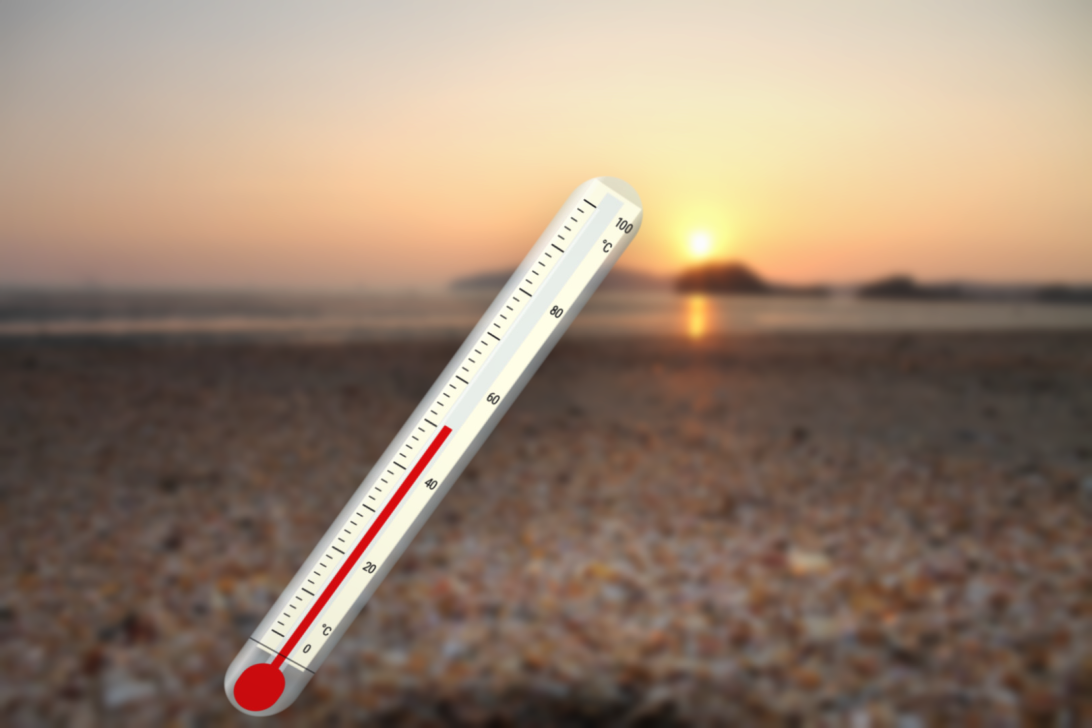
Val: 51,°C
